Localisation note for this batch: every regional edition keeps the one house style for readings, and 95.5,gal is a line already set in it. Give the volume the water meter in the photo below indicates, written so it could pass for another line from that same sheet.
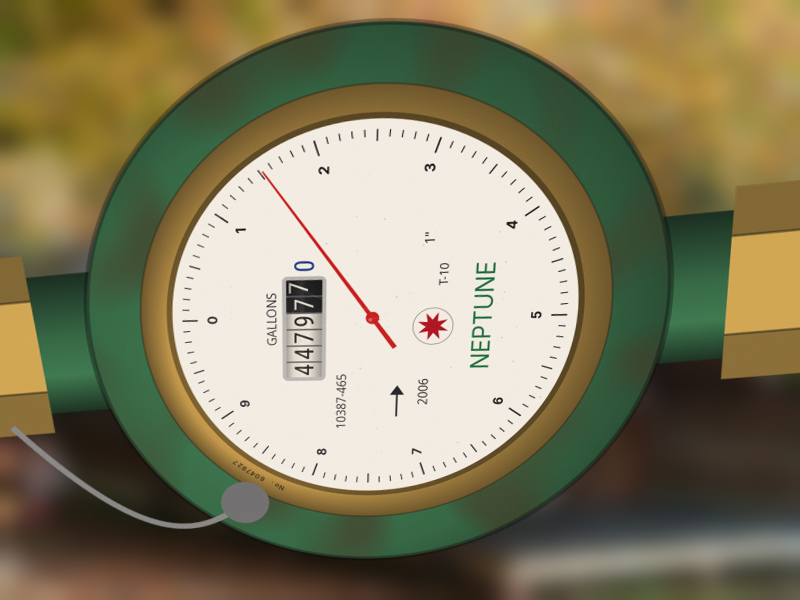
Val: 4479771.5,gal
